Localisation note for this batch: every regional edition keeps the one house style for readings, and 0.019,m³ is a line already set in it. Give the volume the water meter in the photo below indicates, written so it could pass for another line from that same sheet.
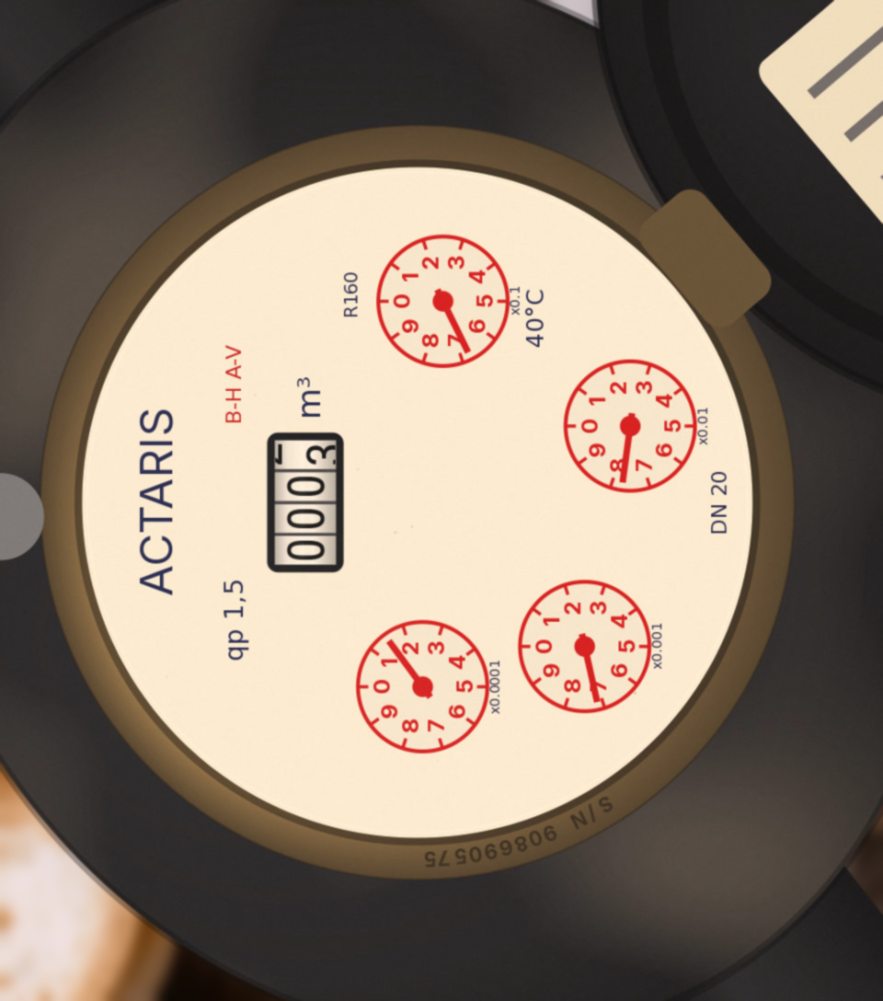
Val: 2.6771,m³
